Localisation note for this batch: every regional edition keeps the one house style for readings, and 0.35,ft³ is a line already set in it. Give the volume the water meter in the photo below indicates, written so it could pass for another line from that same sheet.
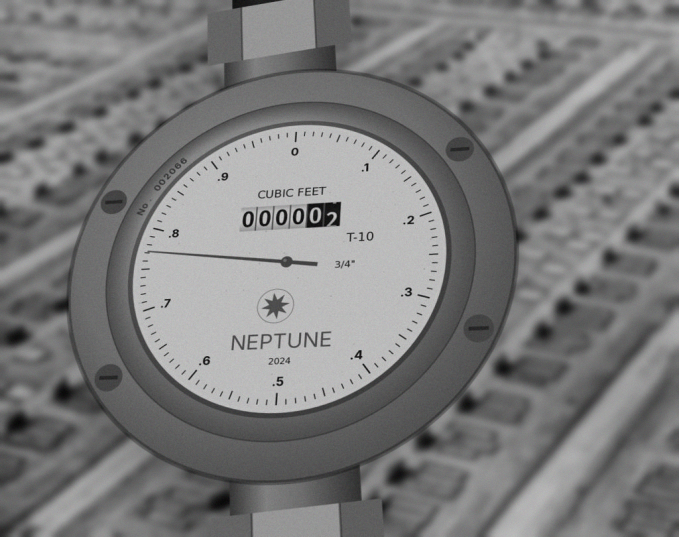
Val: 1.77,ft³
